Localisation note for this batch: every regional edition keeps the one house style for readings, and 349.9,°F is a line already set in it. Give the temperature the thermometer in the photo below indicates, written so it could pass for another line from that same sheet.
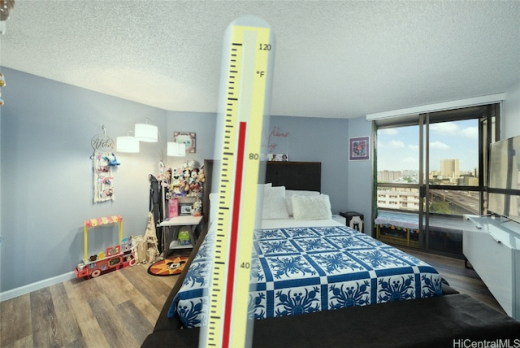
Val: 92,°F
